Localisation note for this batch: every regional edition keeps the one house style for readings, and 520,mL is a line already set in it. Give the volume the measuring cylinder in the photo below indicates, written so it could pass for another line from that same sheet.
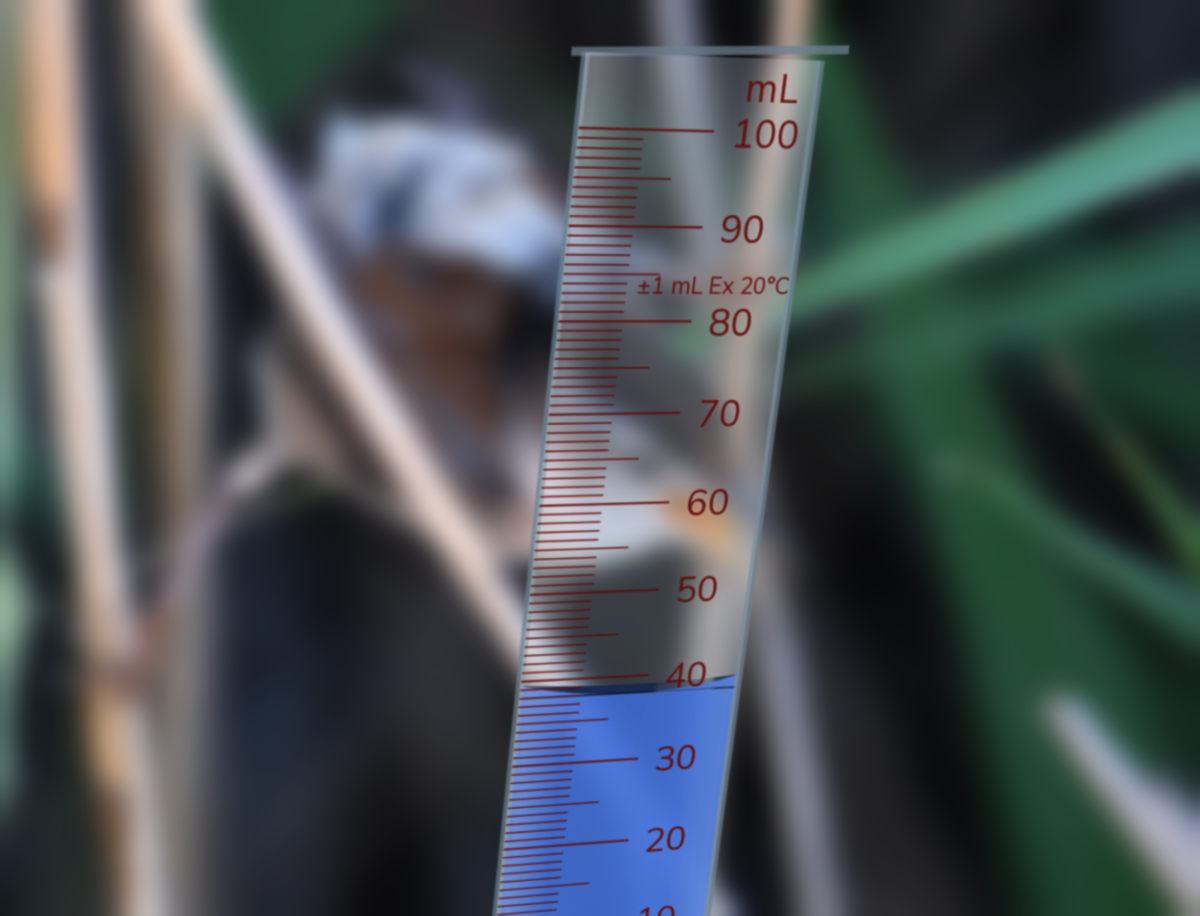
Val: 38,mL
